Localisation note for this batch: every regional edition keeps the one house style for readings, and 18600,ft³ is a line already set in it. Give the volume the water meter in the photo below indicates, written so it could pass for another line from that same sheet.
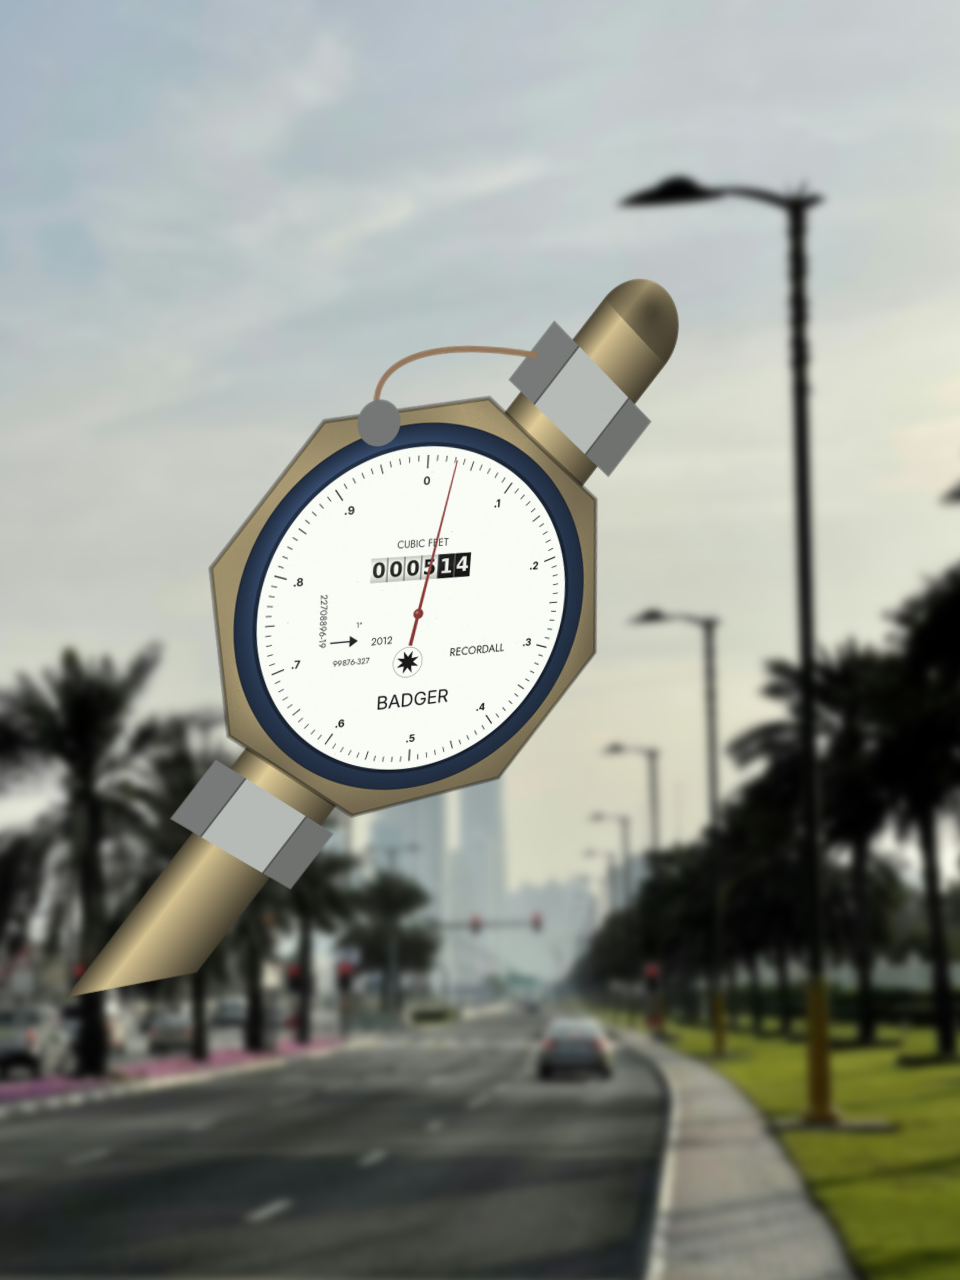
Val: 514.03,ft³
